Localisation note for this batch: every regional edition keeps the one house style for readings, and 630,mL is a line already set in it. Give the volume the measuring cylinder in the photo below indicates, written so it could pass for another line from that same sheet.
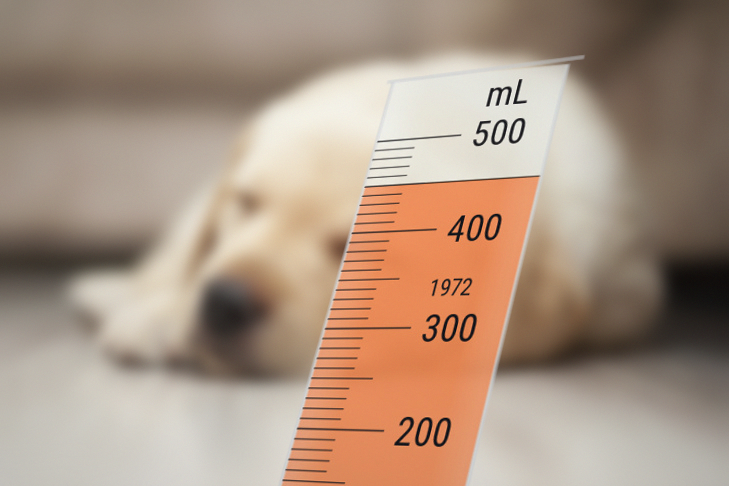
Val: 450,mL
